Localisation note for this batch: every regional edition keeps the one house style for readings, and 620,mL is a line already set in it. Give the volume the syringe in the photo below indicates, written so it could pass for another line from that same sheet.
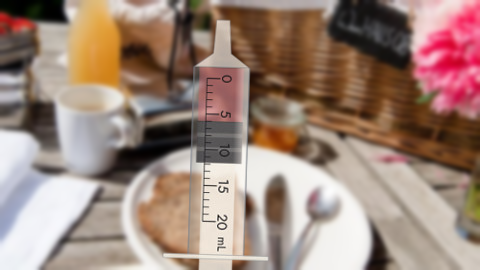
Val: 6,mL
